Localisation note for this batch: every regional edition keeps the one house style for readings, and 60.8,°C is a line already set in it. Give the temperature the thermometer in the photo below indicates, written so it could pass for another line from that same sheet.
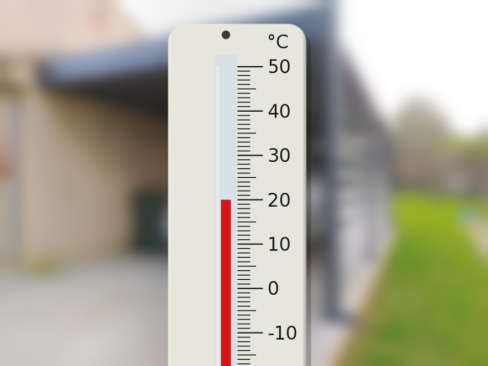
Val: 20,°C
